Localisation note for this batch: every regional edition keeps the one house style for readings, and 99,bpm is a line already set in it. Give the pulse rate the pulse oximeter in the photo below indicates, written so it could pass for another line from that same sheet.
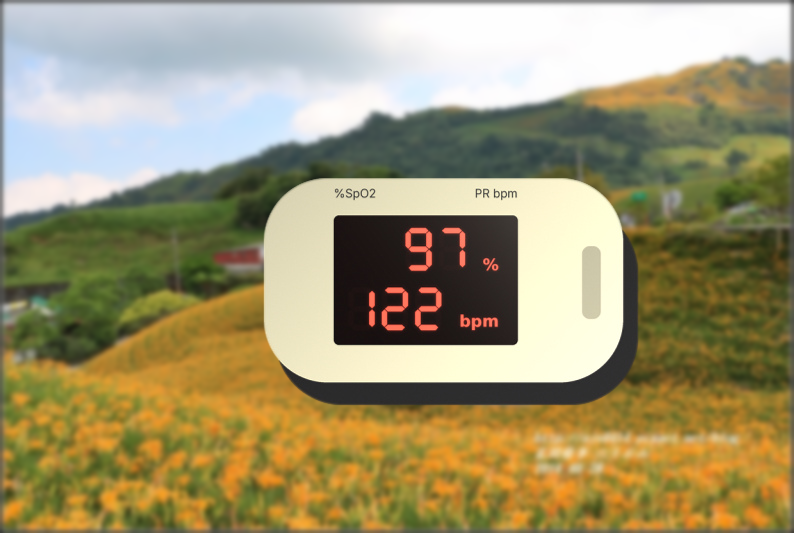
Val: 122,bpm
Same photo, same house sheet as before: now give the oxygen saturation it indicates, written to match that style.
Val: 97,%
